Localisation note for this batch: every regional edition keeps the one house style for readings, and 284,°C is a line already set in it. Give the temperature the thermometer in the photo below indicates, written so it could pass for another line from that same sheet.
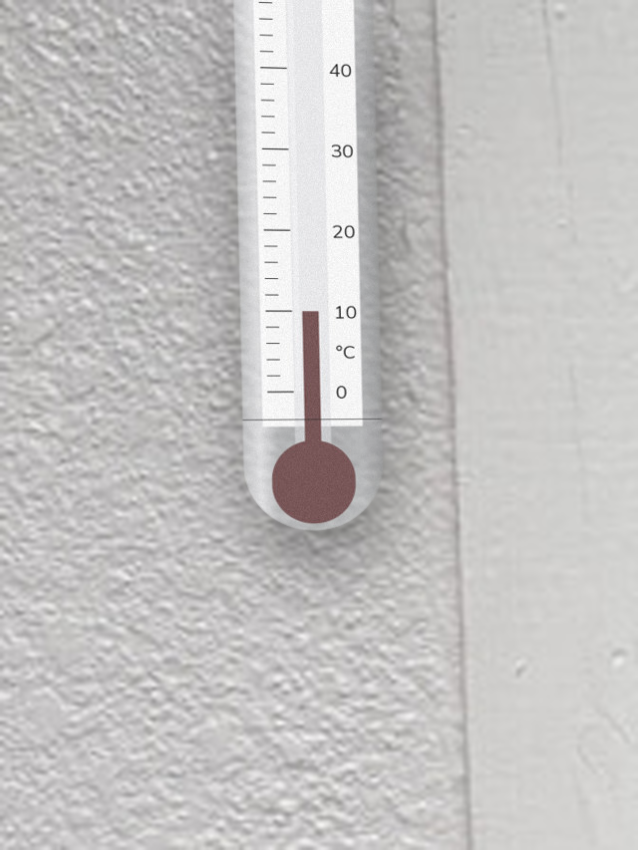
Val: 10,°C
